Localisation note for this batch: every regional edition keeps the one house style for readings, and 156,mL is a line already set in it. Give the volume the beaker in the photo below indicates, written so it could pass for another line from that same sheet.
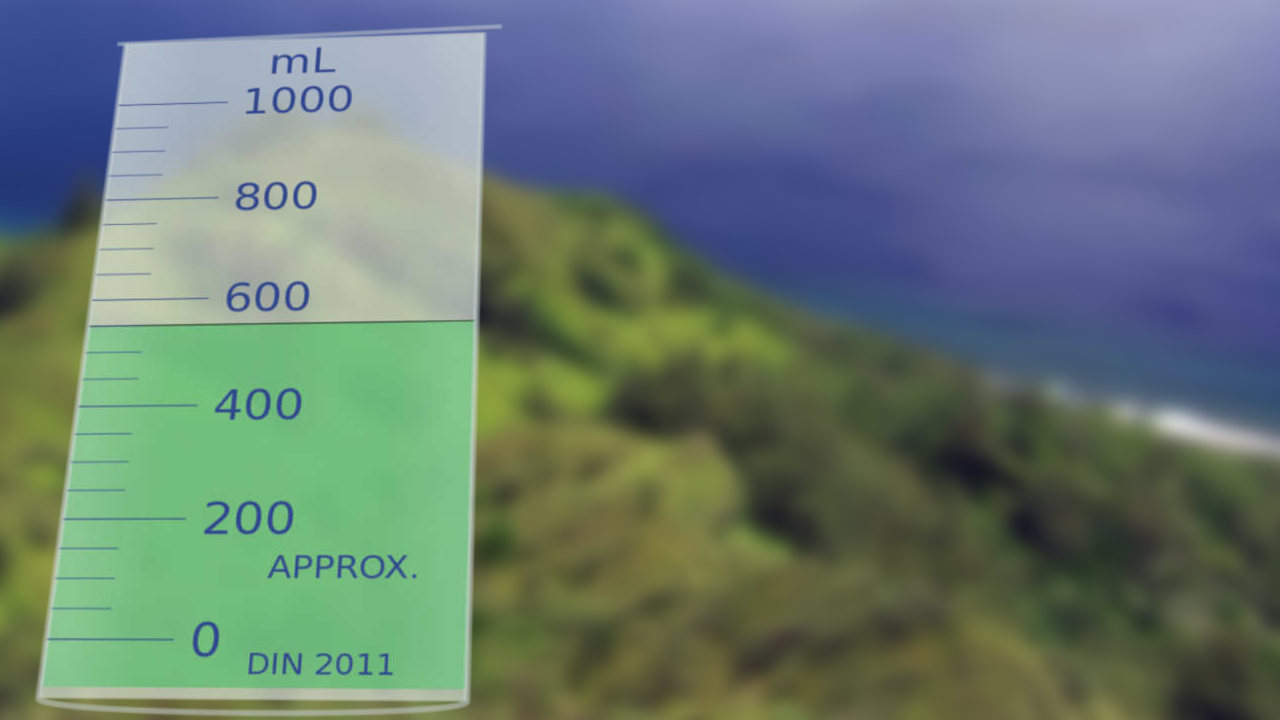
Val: 550,mL
